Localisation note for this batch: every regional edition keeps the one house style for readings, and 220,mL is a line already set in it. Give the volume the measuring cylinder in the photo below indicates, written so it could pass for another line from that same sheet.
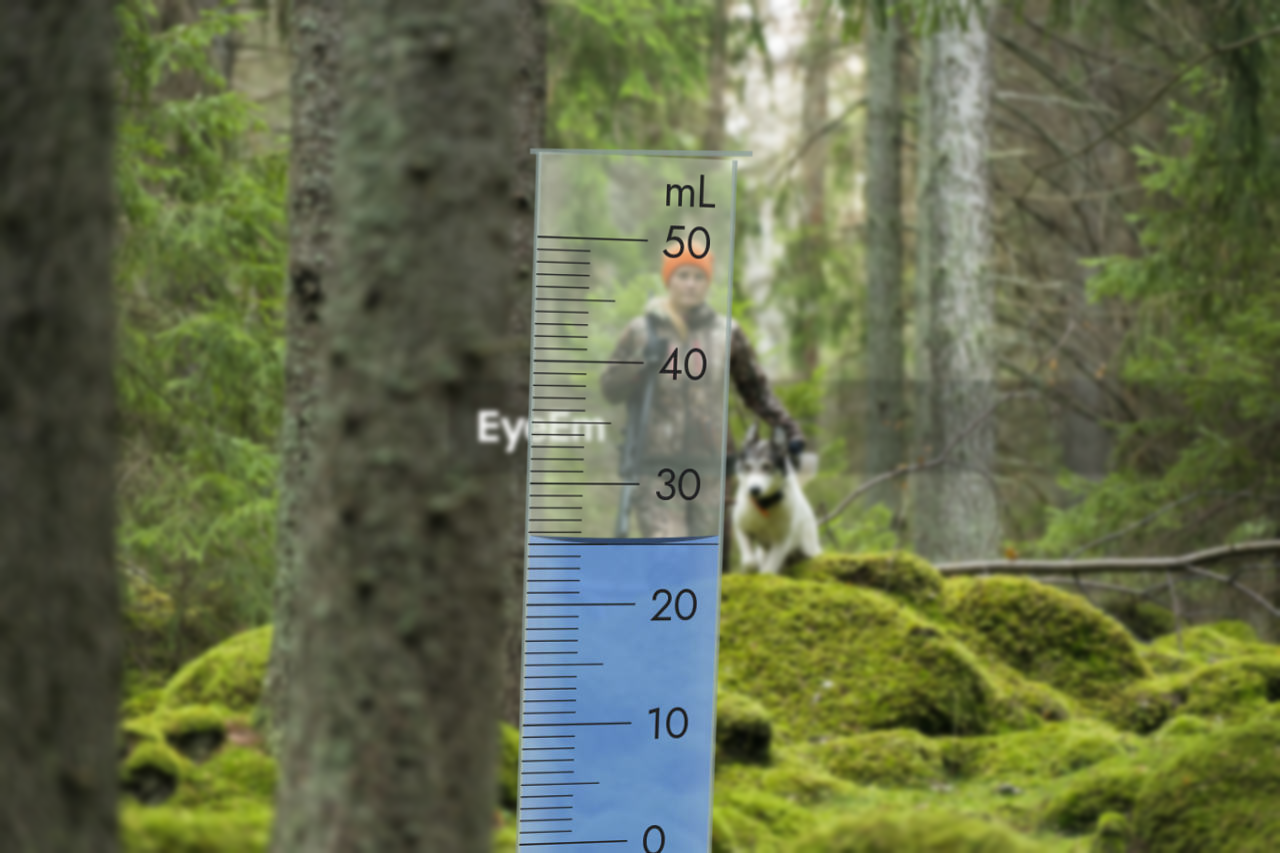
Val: 25,mL
